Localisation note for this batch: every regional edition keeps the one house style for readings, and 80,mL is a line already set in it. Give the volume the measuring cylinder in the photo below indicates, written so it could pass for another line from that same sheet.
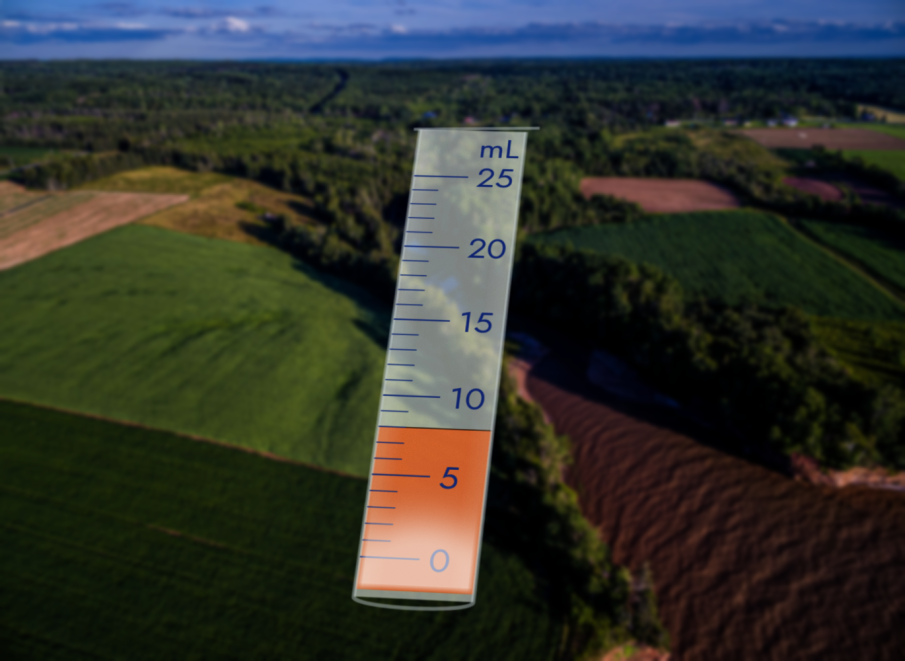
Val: 8,mL
